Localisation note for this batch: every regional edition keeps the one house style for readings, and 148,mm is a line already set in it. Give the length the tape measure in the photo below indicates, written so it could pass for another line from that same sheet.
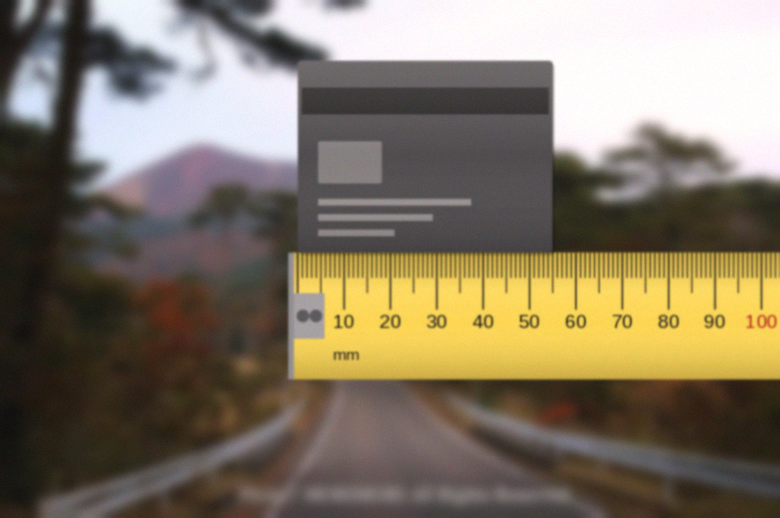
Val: 55,mm
